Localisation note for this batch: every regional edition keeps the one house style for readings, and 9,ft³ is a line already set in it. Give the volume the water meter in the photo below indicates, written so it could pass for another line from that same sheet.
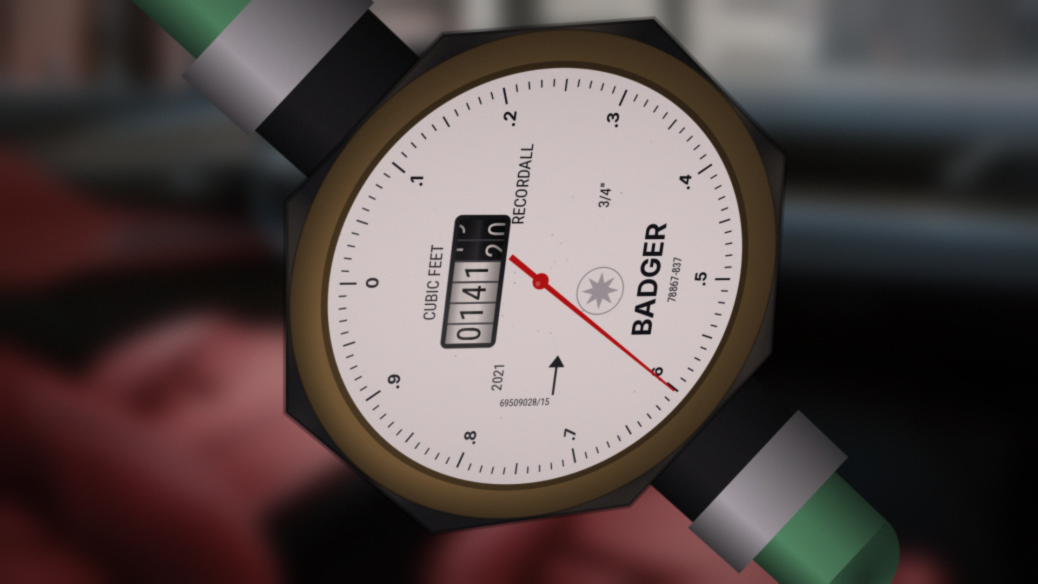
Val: 14119.60,ft³
